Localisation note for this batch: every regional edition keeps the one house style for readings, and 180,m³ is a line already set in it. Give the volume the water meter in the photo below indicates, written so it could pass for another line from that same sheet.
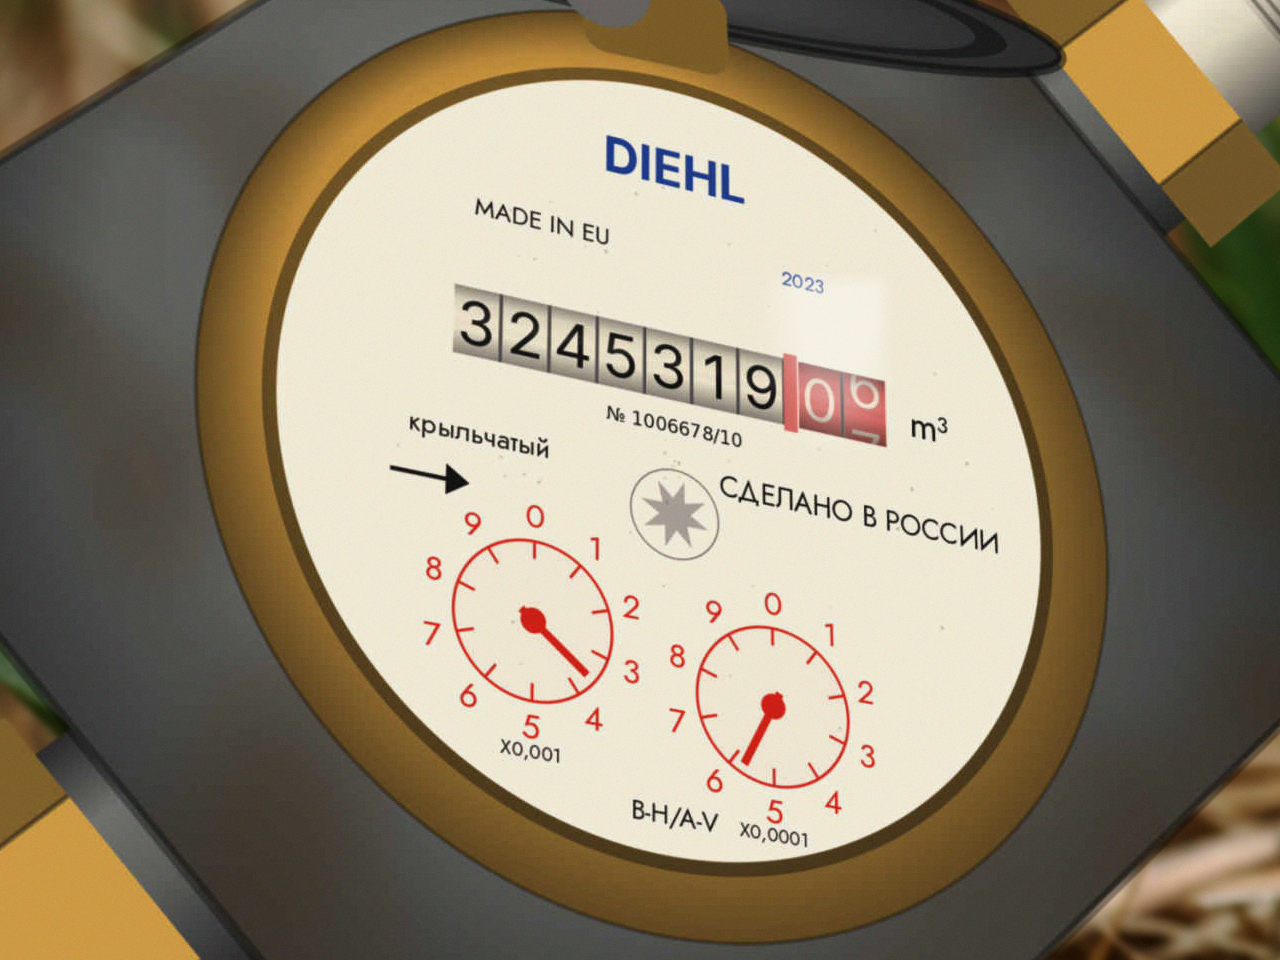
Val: 3245319.0635,m³
